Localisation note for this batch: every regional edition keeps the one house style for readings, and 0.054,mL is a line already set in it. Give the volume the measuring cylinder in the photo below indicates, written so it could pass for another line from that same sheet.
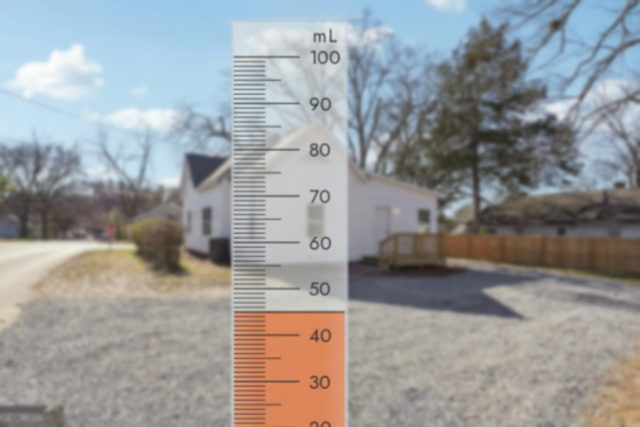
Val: 45,mL
